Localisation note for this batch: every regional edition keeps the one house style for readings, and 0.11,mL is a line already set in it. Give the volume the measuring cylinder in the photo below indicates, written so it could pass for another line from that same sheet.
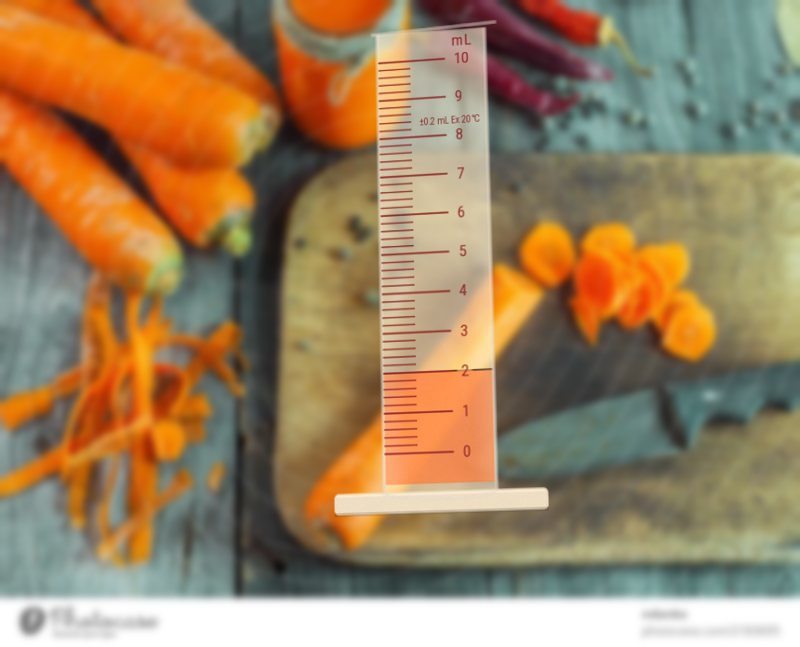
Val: 2,mL
